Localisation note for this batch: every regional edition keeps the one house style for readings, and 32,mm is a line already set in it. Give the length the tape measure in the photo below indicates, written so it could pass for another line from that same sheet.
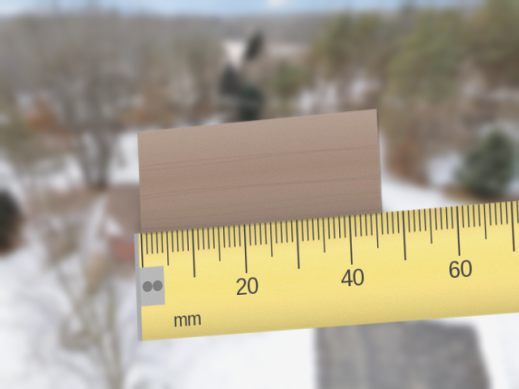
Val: 46,mm
